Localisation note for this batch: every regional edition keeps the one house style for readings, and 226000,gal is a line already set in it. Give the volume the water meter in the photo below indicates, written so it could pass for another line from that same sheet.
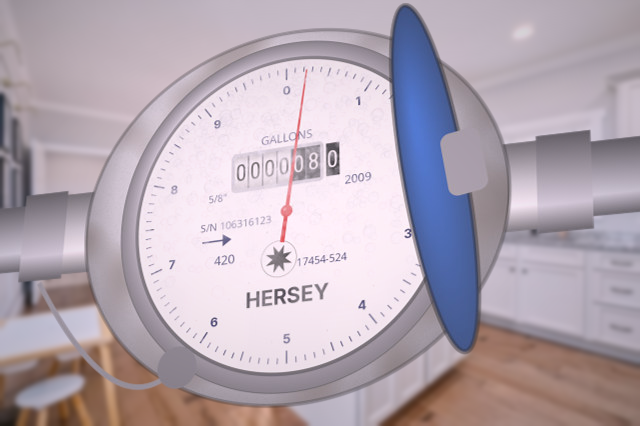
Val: 80.2,gal
